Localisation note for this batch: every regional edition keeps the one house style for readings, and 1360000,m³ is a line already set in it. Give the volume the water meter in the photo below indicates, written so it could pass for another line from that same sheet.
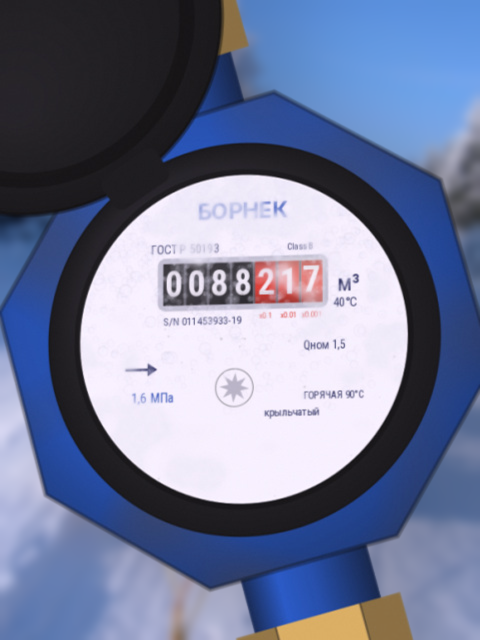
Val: 88.217,m³
